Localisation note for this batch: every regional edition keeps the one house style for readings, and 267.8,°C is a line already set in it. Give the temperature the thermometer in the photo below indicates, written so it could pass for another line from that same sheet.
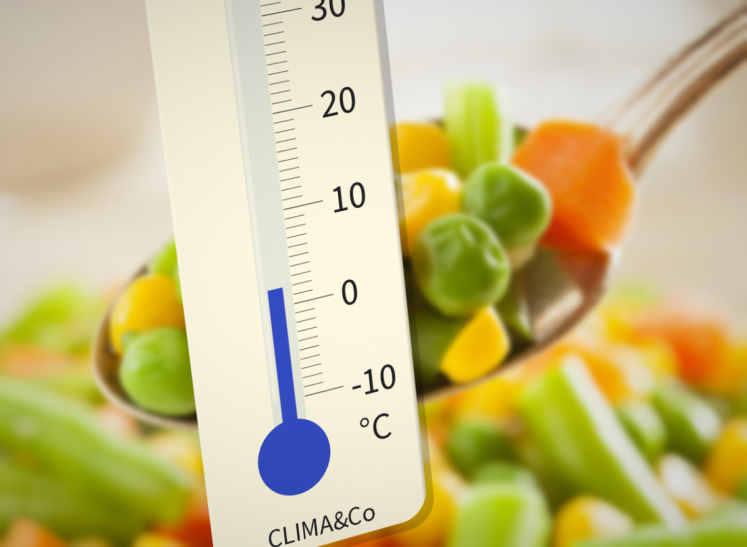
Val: 2,°C
